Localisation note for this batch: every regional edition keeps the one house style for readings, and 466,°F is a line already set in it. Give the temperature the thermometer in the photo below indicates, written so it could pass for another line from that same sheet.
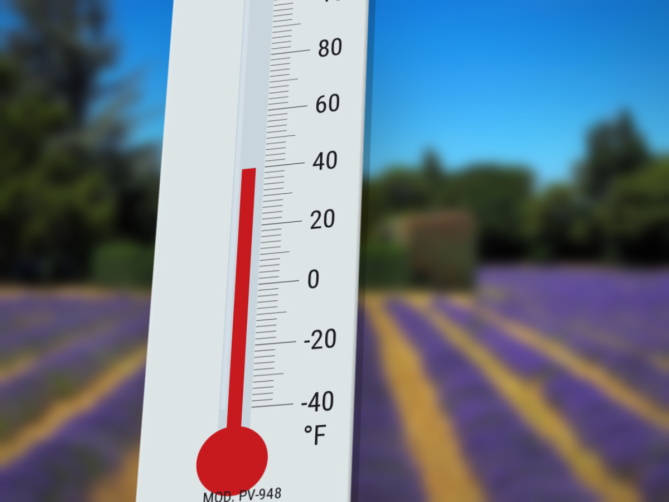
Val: 40,°F
